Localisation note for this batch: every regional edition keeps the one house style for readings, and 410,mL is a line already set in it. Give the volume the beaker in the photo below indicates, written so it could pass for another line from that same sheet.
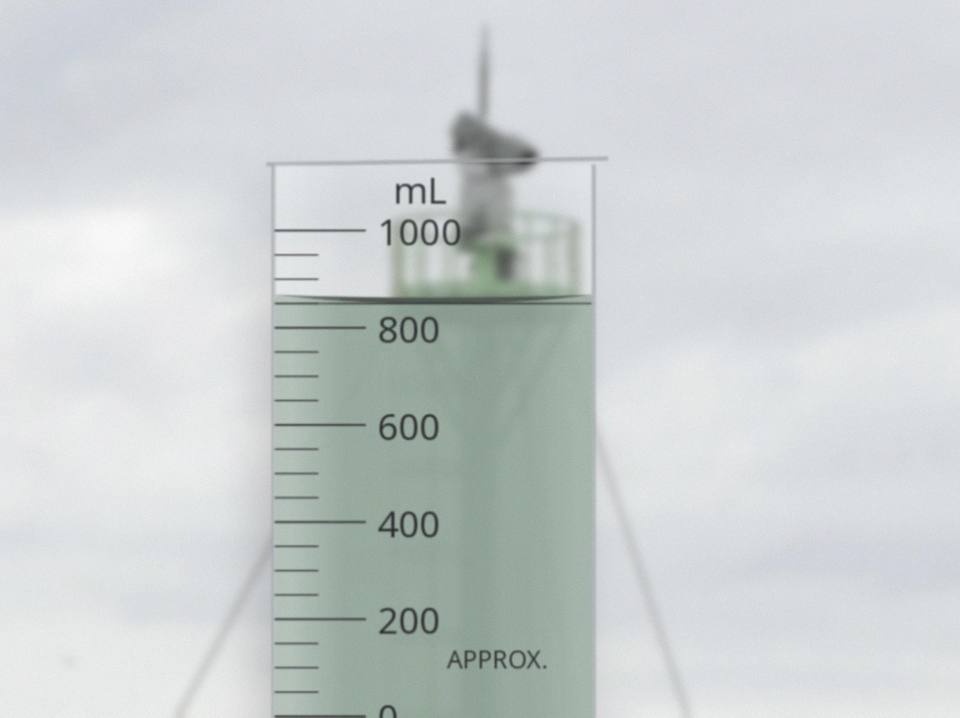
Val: 850,mL
